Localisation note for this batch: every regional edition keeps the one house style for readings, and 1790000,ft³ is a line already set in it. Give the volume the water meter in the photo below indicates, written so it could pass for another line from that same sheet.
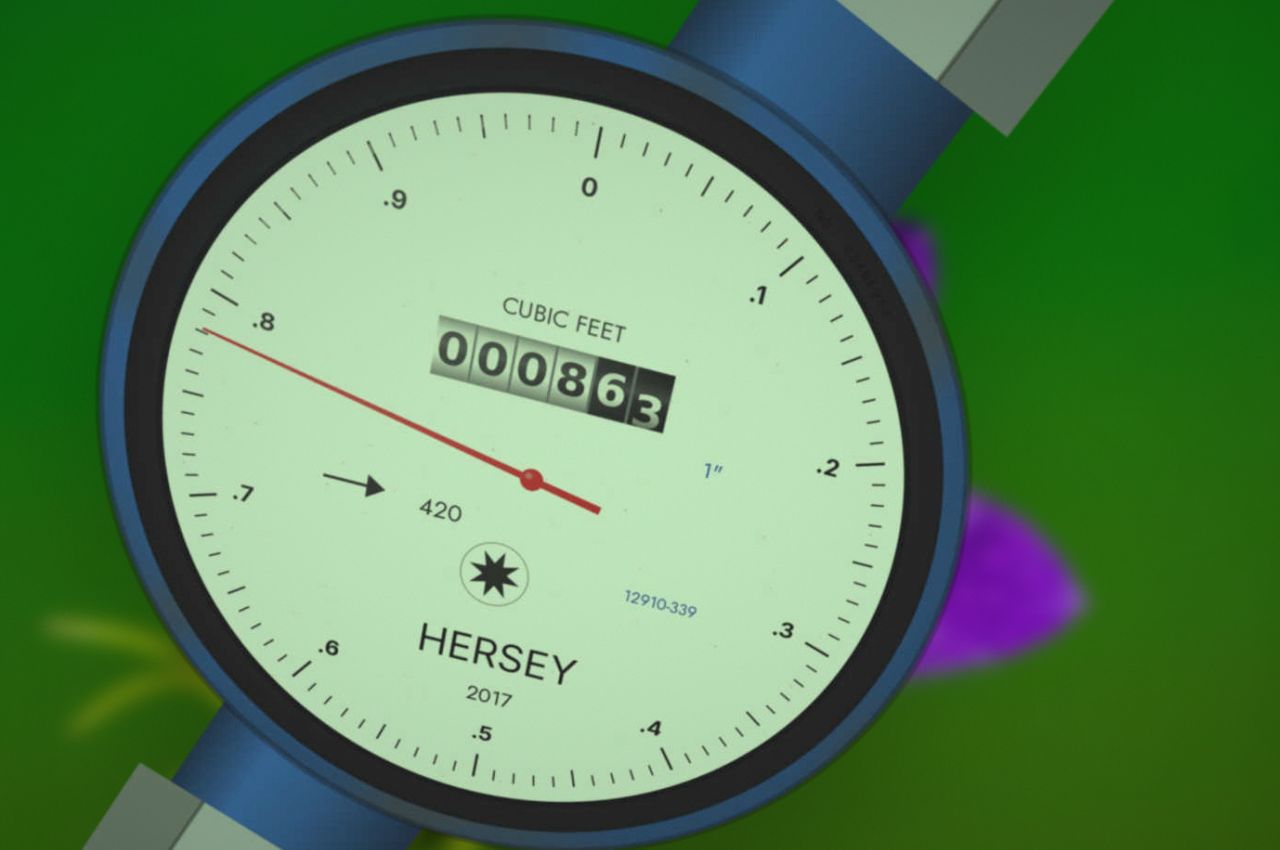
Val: 862.78,ft³
